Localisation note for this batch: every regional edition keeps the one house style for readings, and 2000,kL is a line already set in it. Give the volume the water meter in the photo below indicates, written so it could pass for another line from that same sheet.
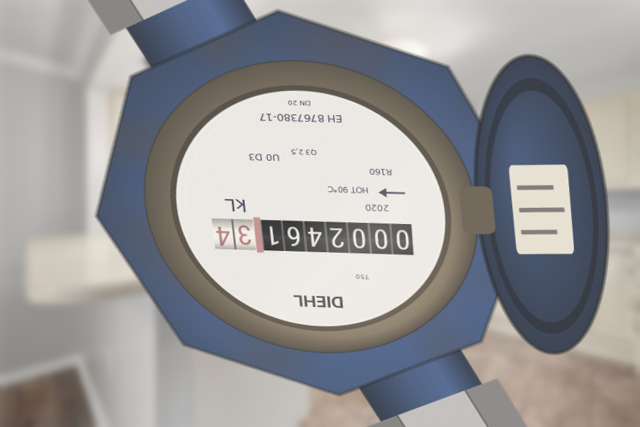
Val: 2461.34,kL
